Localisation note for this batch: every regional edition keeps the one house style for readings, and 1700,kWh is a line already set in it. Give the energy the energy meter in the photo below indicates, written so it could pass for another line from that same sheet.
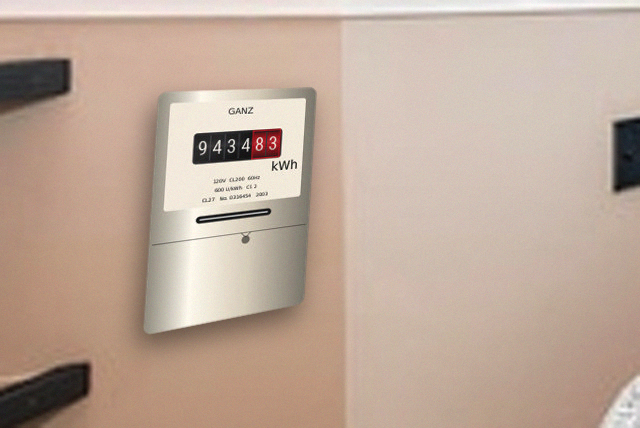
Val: 9434.83,kWh
